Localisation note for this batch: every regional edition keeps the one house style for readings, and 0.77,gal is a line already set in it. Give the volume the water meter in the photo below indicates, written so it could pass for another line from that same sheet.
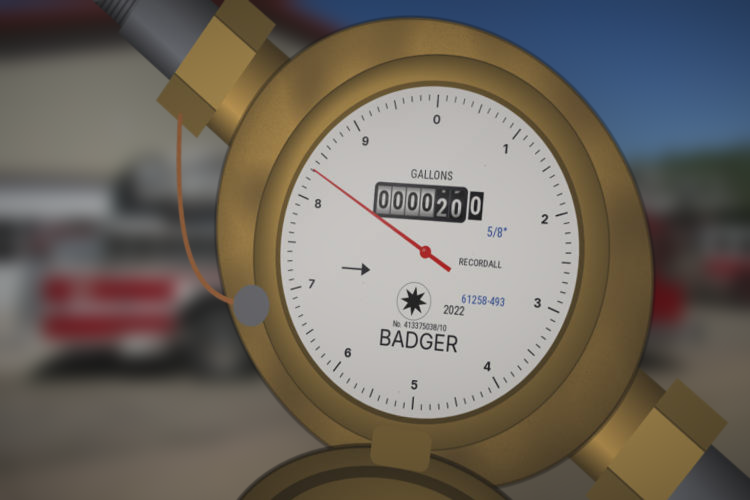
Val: 198.3,gal
